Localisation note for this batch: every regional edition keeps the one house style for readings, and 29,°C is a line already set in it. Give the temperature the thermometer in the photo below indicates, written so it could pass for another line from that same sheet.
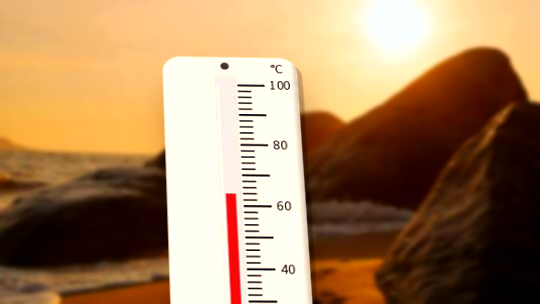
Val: 64,°C
